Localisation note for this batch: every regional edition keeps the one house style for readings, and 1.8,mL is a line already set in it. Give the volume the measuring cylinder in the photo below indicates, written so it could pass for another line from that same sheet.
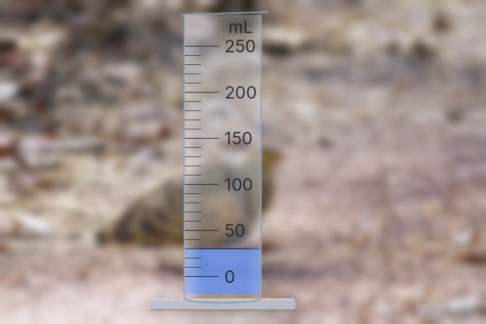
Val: 30,mL
